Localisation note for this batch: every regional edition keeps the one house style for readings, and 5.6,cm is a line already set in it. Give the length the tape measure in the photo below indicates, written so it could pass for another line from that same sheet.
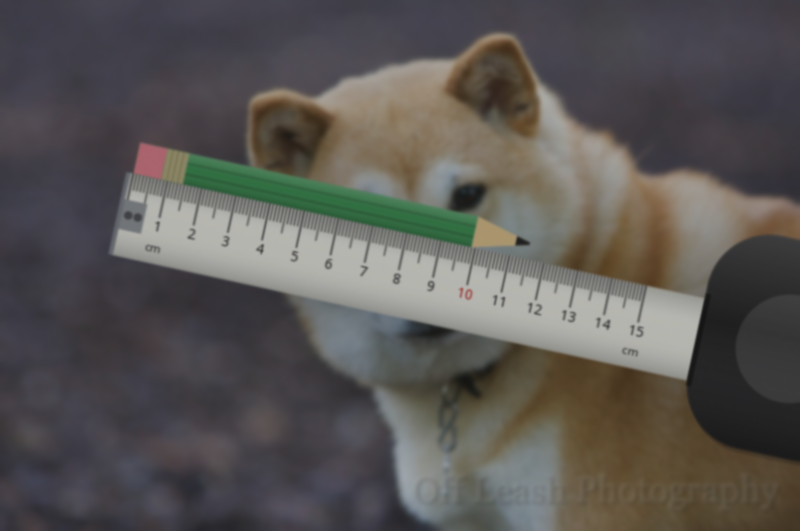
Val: 11.5,cm
